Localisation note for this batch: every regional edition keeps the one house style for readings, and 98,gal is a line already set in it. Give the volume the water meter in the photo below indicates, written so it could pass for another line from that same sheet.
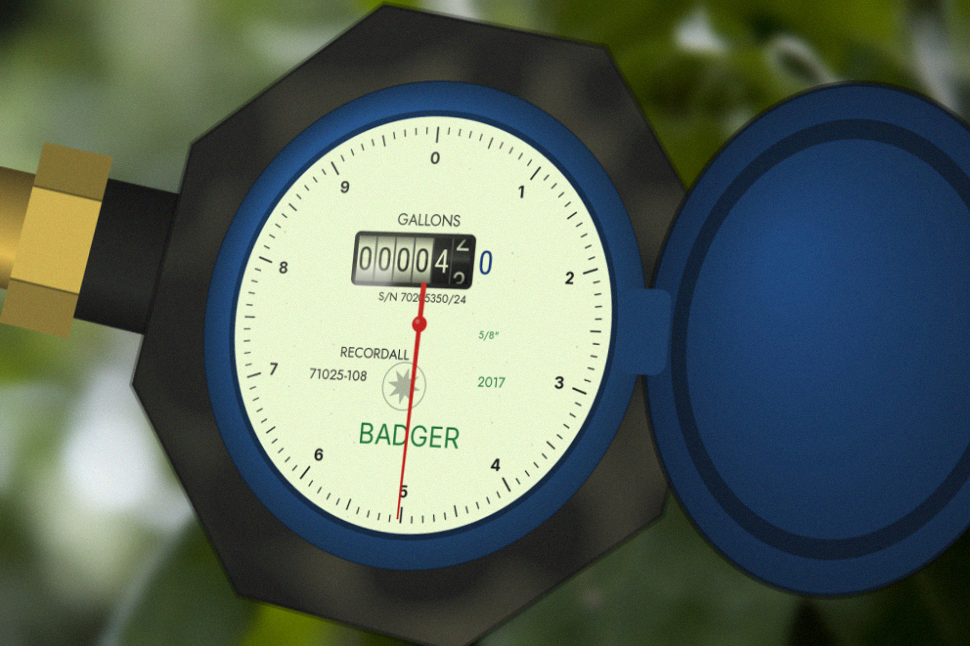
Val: 425.0,gal
